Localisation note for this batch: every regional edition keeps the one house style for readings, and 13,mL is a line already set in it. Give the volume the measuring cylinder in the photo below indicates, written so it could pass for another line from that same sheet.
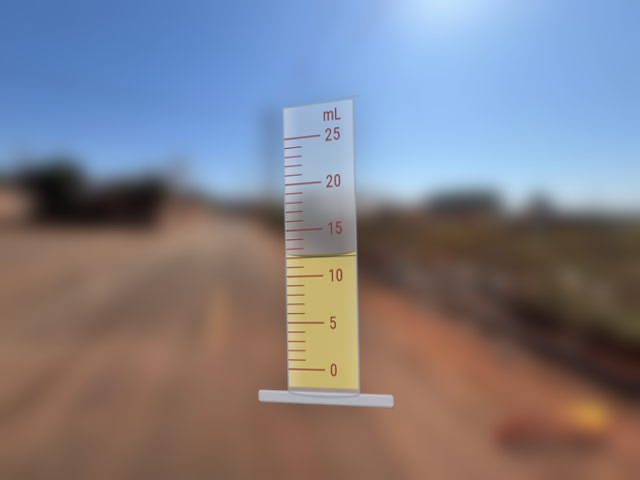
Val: 12,mL
